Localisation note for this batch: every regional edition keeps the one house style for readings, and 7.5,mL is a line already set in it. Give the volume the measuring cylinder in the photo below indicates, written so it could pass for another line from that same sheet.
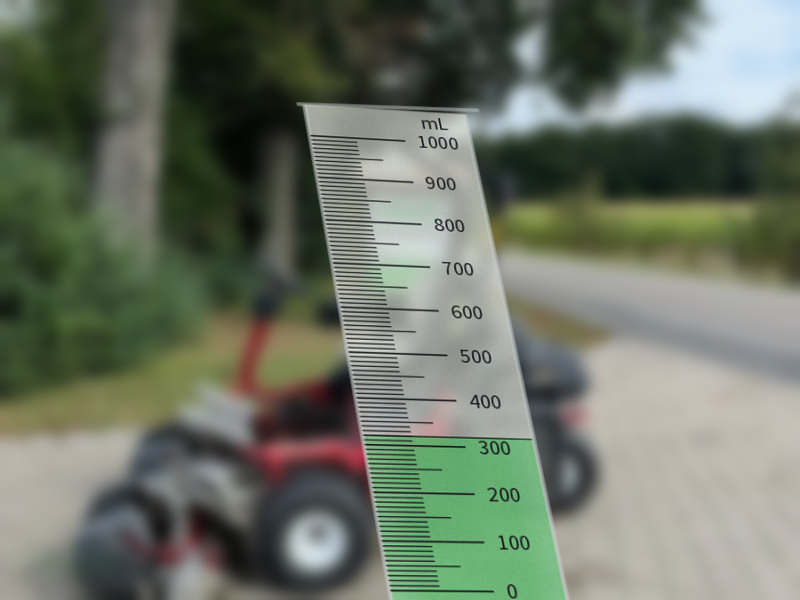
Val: 320,mL
